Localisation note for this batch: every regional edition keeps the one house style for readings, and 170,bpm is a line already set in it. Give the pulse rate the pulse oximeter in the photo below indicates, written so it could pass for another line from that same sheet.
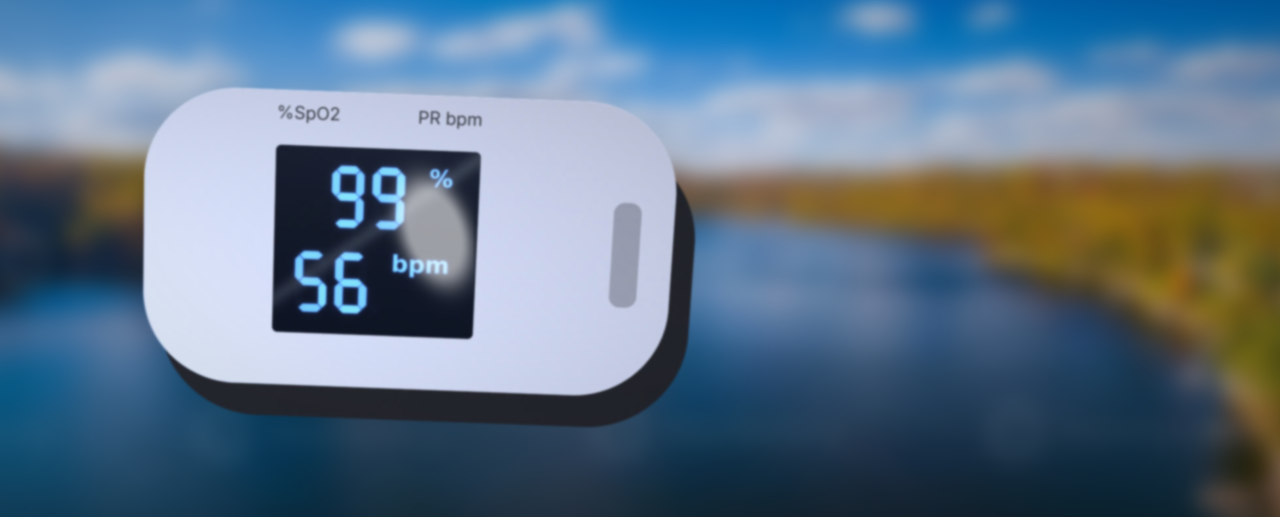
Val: 56,bpm
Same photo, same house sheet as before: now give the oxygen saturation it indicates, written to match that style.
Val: 99,%
